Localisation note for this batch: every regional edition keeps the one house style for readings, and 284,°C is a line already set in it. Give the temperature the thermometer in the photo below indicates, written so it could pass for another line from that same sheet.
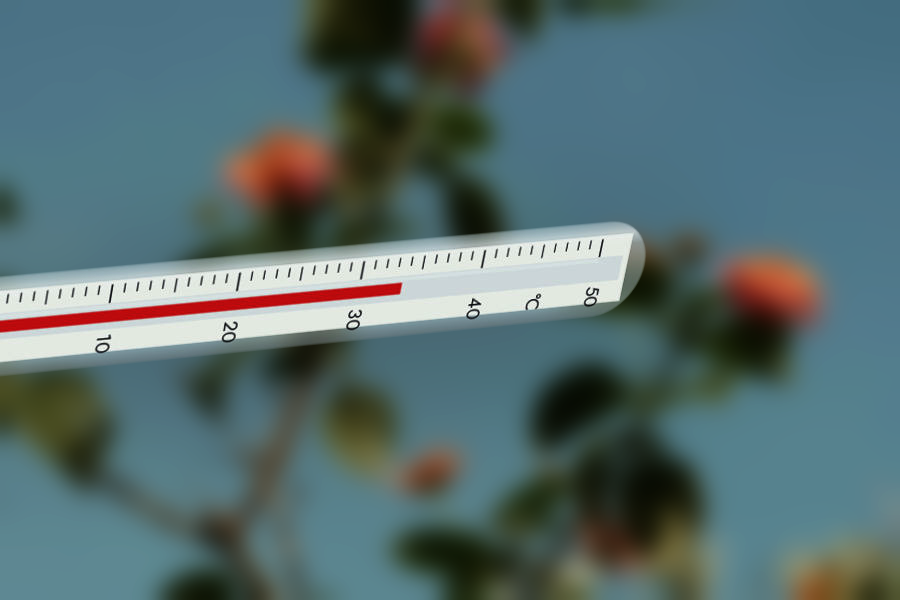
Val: 33.5,°C
